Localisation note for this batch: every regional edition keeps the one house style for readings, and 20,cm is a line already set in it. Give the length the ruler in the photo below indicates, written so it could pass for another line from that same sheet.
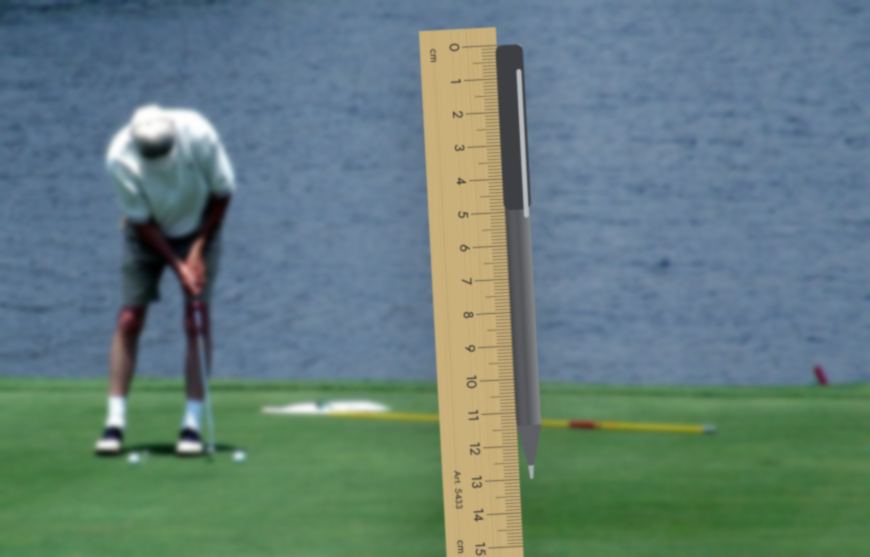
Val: 13,cm
